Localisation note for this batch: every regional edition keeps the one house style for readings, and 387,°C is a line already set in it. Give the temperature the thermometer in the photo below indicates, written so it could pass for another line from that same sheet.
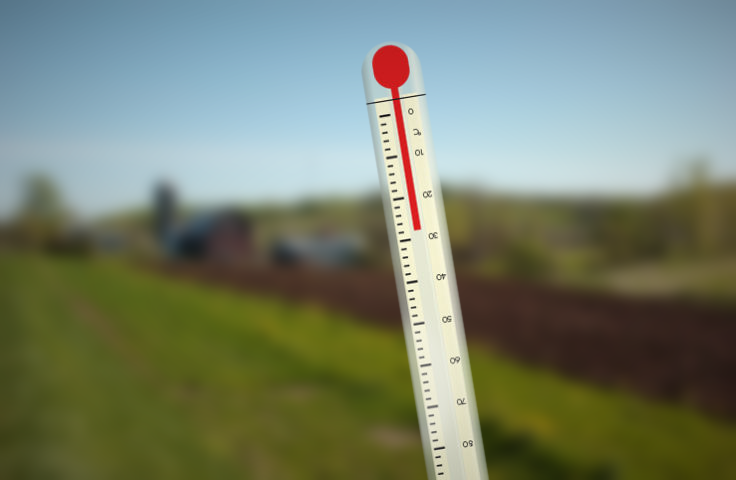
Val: 28,°C
